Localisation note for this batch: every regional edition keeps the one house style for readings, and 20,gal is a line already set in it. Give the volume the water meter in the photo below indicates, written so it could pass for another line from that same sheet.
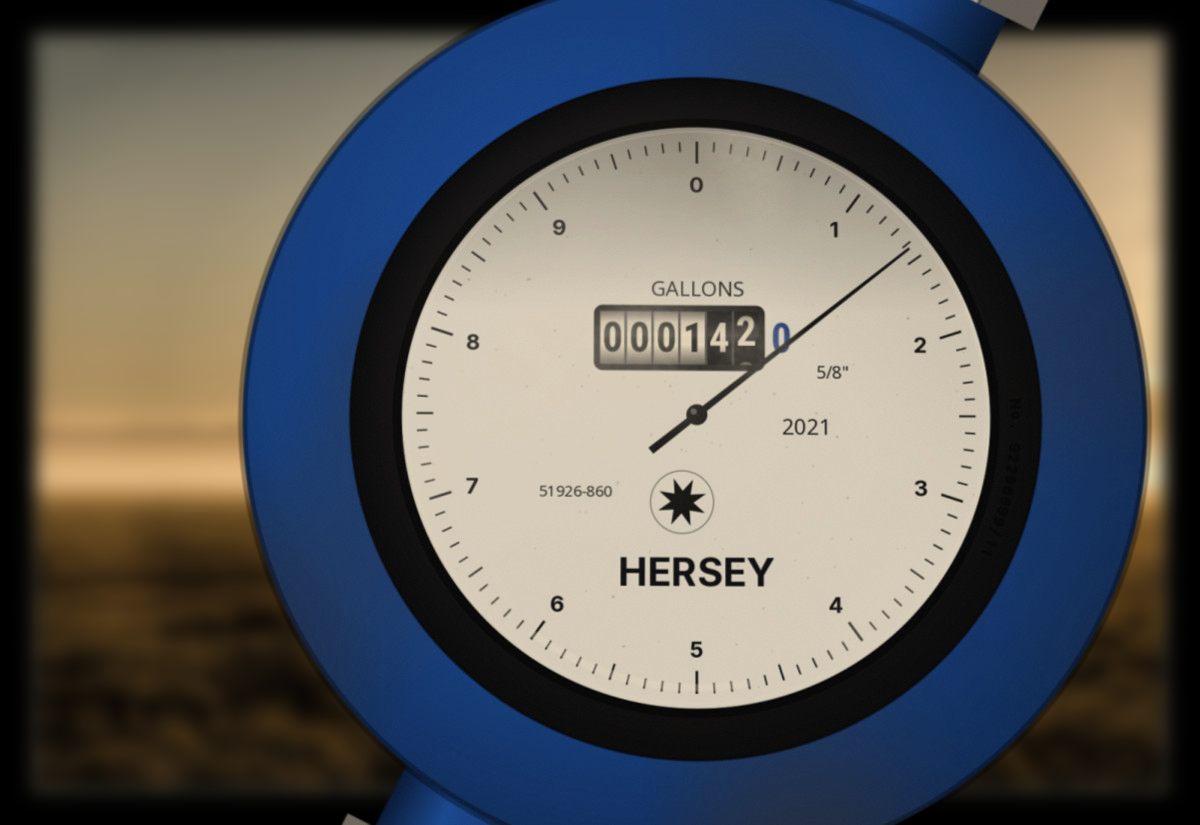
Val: 1421.4,gal
